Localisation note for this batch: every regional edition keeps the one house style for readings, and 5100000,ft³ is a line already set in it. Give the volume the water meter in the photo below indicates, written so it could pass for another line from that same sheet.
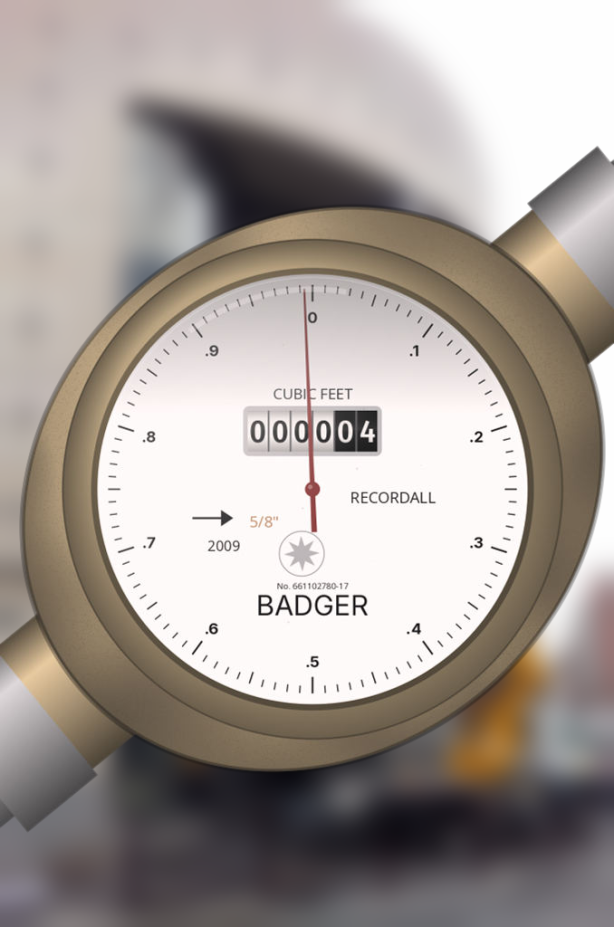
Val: 3.99,ft³
